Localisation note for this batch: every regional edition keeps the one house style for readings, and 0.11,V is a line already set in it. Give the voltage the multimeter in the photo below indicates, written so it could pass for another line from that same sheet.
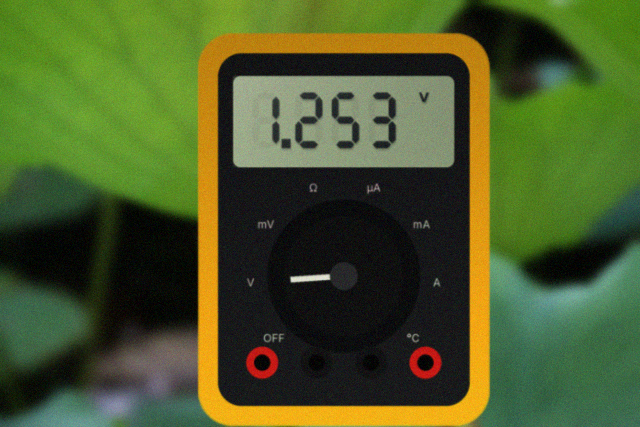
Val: 1.253,V
